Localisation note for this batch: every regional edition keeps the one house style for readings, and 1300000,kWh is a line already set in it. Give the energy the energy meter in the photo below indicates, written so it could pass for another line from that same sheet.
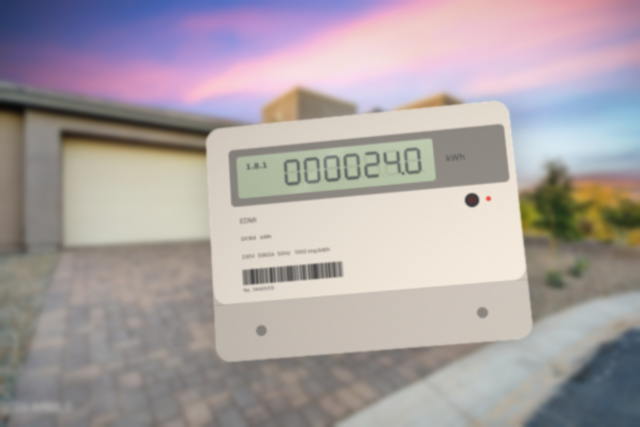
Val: 24.0,kWh
